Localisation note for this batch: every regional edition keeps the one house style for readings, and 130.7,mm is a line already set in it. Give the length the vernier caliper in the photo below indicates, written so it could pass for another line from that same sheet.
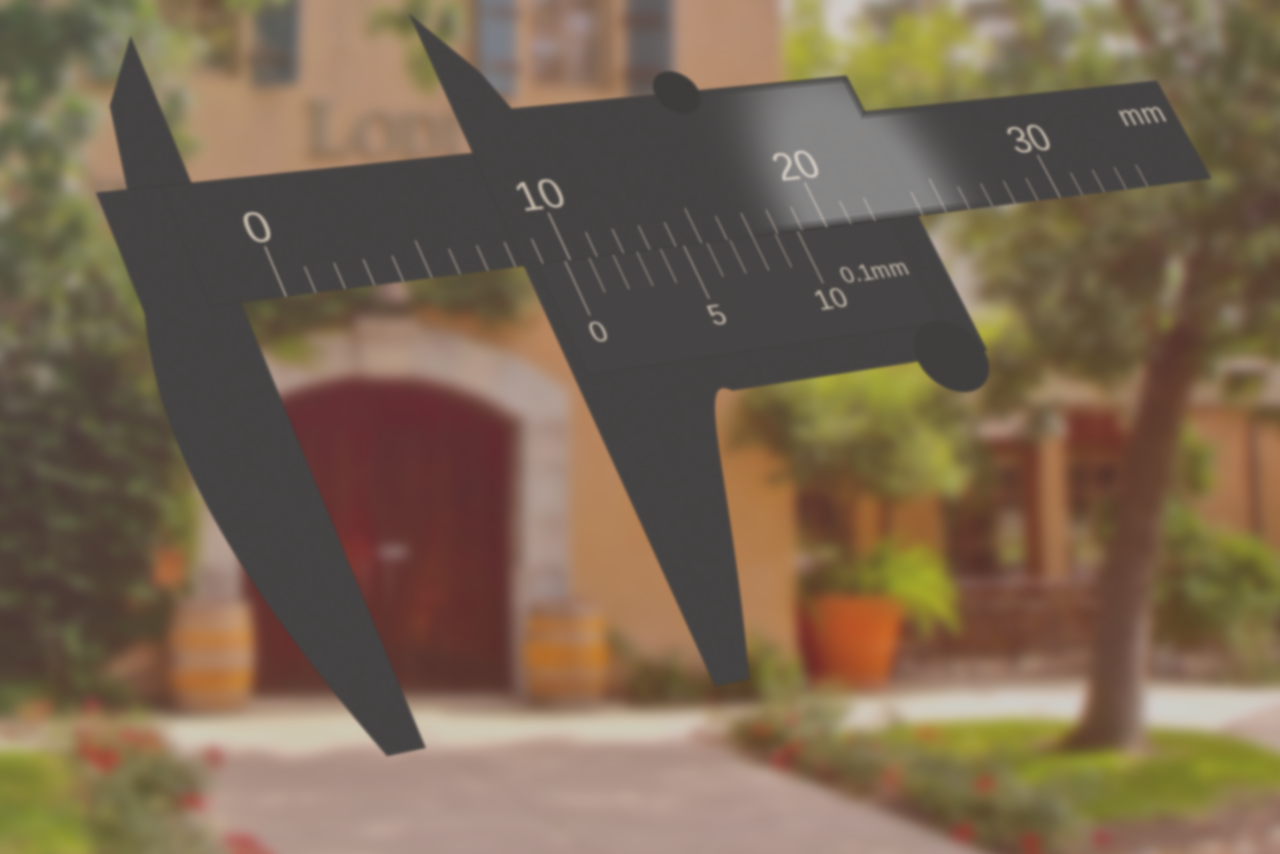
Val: 9.8,mm
